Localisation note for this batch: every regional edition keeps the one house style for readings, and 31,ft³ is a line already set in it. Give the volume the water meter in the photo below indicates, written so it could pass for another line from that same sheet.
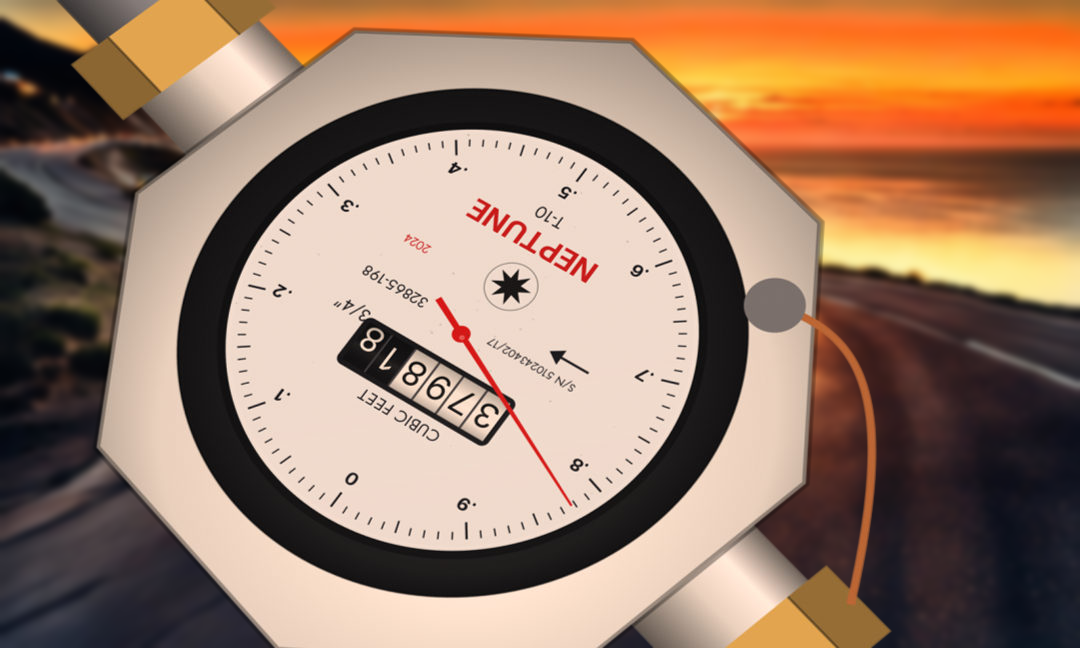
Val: 379817.82,ft³
